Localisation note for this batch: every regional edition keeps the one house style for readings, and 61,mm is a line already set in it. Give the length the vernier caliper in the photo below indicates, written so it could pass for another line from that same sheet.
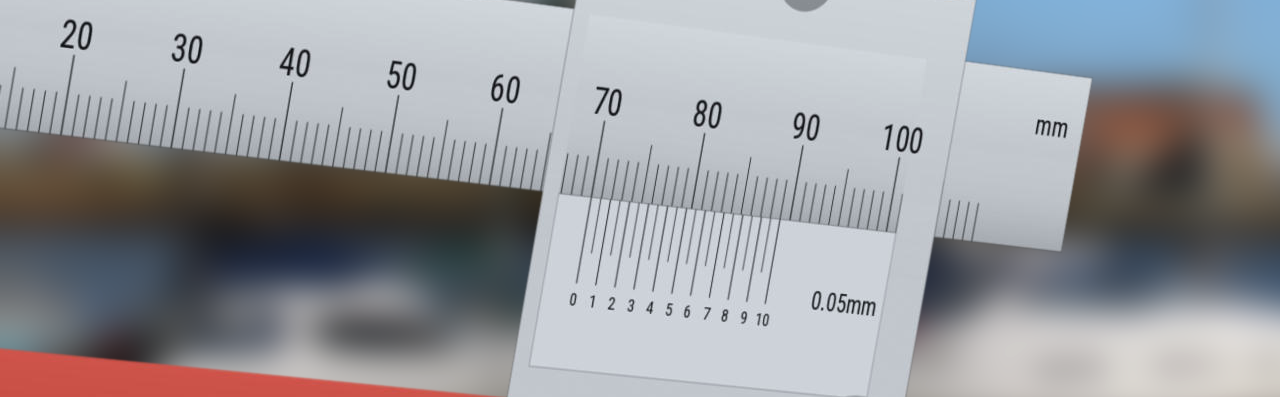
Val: 70.0,mm
